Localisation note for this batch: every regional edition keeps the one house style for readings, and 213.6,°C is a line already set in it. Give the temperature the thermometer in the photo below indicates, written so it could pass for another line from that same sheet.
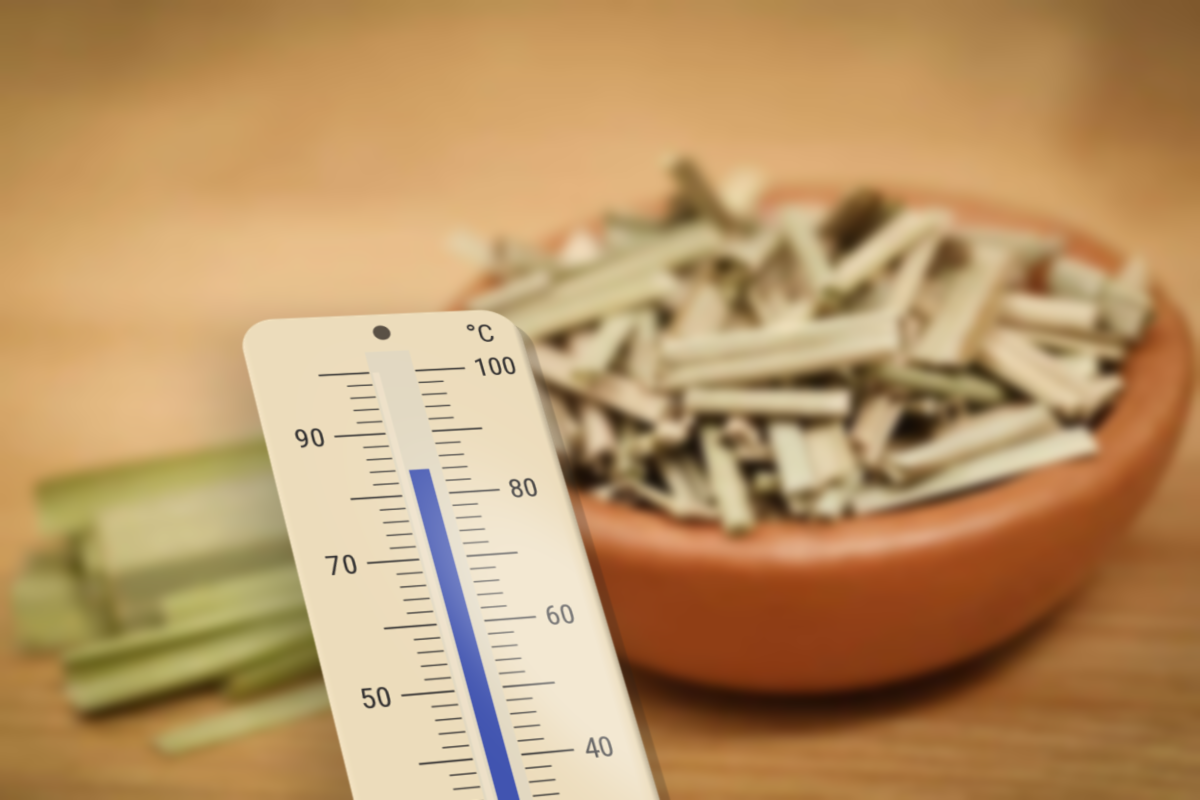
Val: 84,°C
